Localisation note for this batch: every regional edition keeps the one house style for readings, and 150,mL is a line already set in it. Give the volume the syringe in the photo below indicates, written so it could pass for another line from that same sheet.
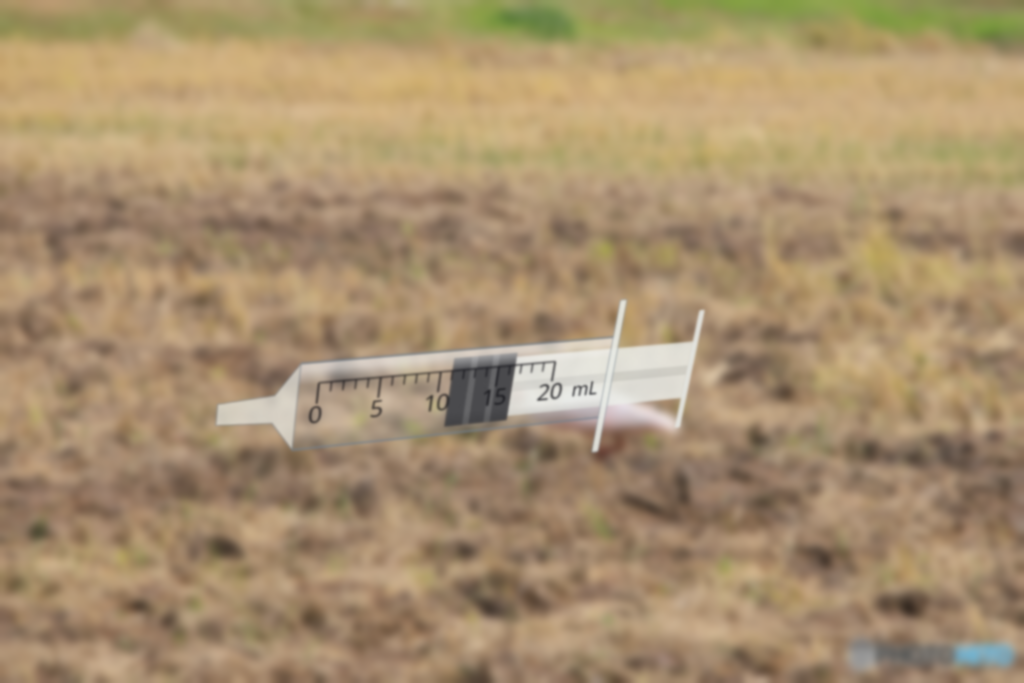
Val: 11,mL
